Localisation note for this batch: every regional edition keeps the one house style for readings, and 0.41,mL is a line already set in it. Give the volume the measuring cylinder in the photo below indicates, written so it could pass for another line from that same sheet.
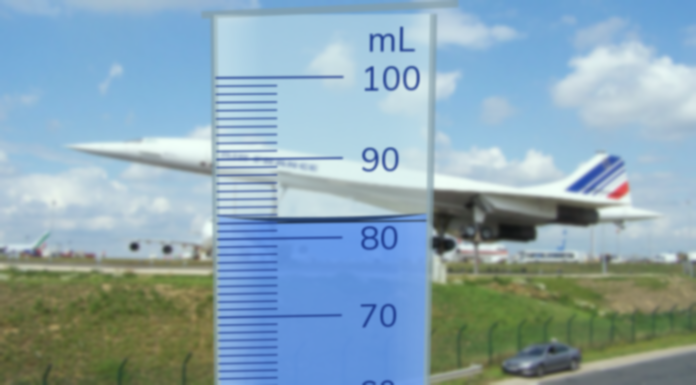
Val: 82,mL
